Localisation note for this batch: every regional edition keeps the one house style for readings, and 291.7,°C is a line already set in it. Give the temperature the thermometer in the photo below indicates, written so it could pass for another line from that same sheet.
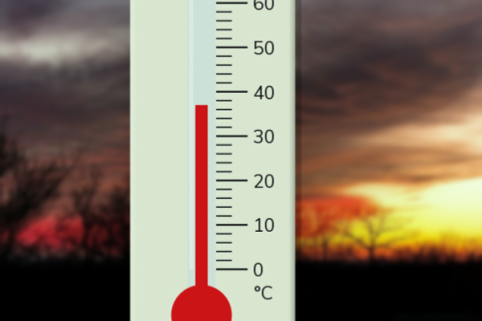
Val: 37,°C
